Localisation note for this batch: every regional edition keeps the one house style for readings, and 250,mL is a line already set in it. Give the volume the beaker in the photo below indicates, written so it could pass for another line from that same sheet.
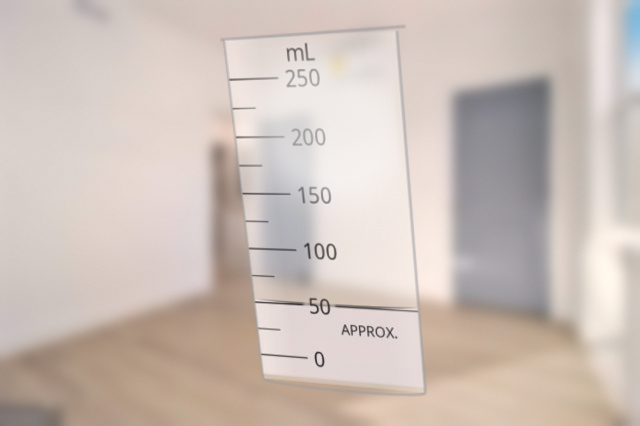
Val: 50,mL
